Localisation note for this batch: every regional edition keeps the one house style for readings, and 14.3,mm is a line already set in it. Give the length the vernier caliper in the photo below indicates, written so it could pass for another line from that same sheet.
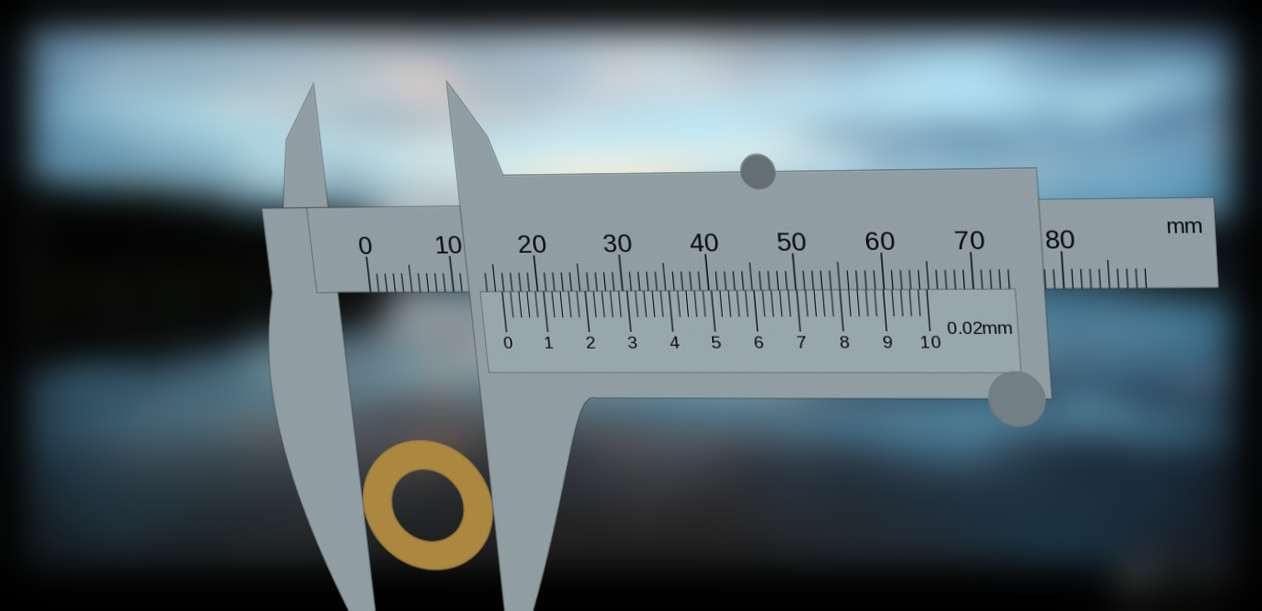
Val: 15.8,mm
